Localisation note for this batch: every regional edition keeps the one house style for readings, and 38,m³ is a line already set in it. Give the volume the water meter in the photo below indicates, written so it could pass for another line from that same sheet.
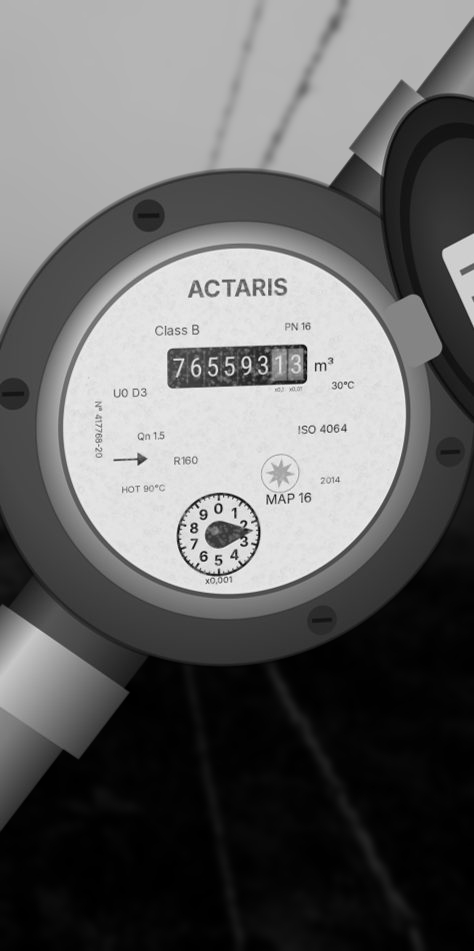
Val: 765593.132,m³
